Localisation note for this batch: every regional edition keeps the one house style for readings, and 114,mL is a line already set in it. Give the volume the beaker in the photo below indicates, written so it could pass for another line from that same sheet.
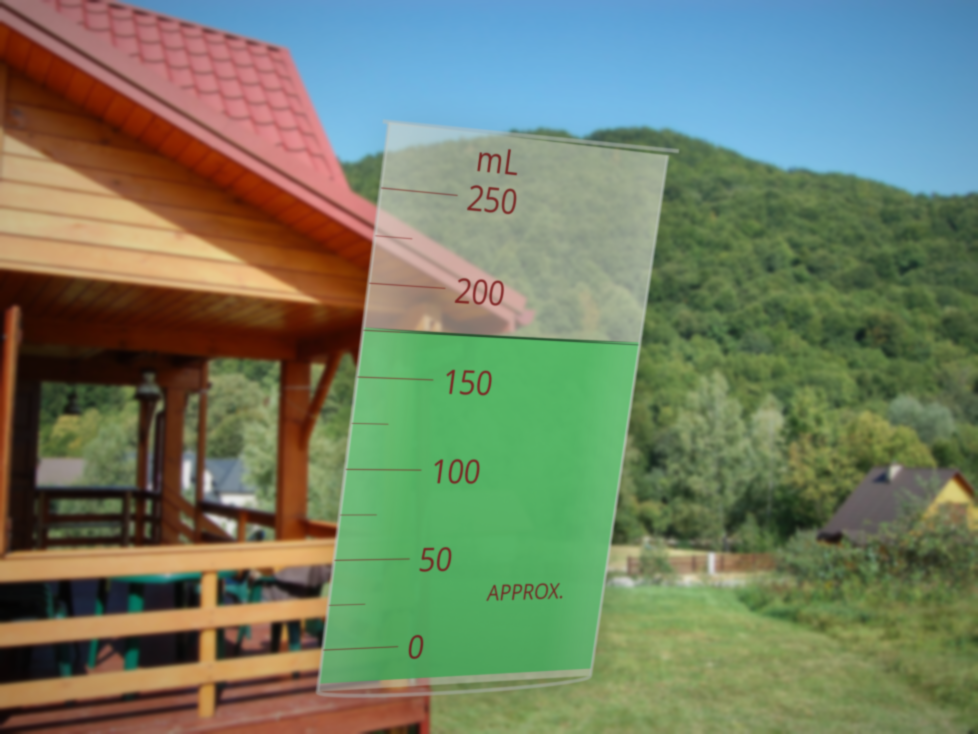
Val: 175,mL
